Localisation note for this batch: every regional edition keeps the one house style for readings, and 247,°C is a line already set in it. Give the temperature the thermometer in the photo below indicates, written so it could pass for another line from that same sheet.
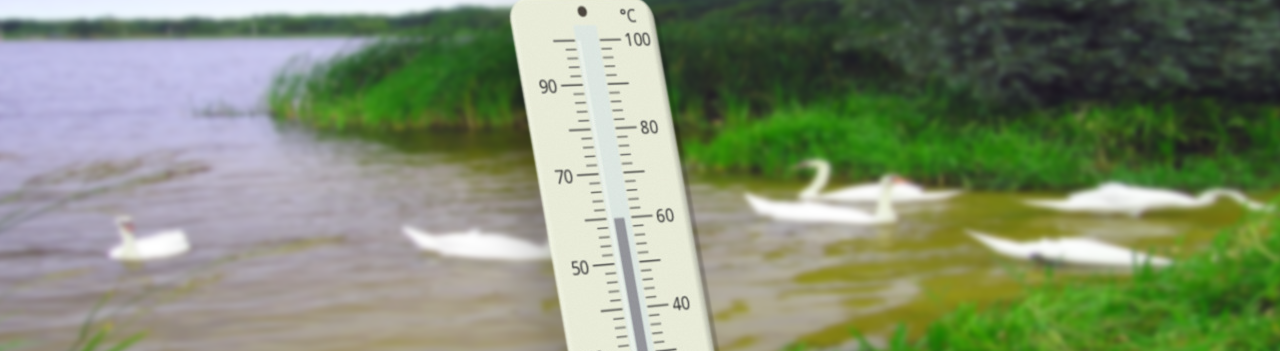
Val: 60,°C
